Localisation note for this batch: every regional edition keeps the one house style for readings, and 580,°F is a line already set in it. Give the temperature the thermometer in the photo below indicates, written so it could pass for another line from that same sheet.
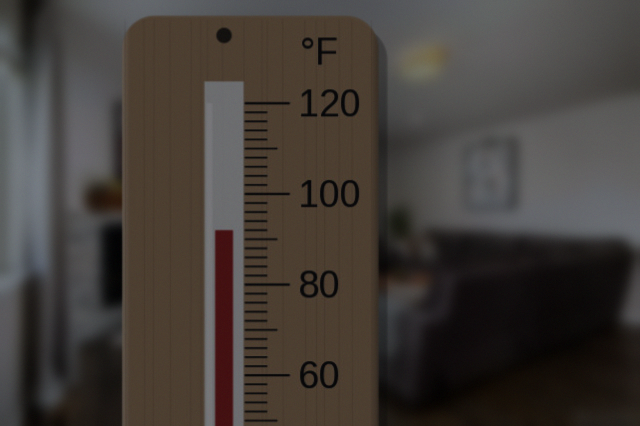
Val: 92,°F
